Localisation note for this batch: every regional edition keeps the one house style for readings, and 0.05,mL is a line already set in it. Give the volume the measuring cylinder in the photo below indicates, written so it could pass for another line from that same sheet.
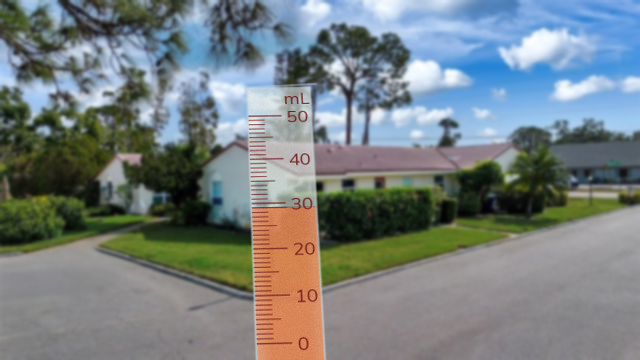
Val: 29,mL
